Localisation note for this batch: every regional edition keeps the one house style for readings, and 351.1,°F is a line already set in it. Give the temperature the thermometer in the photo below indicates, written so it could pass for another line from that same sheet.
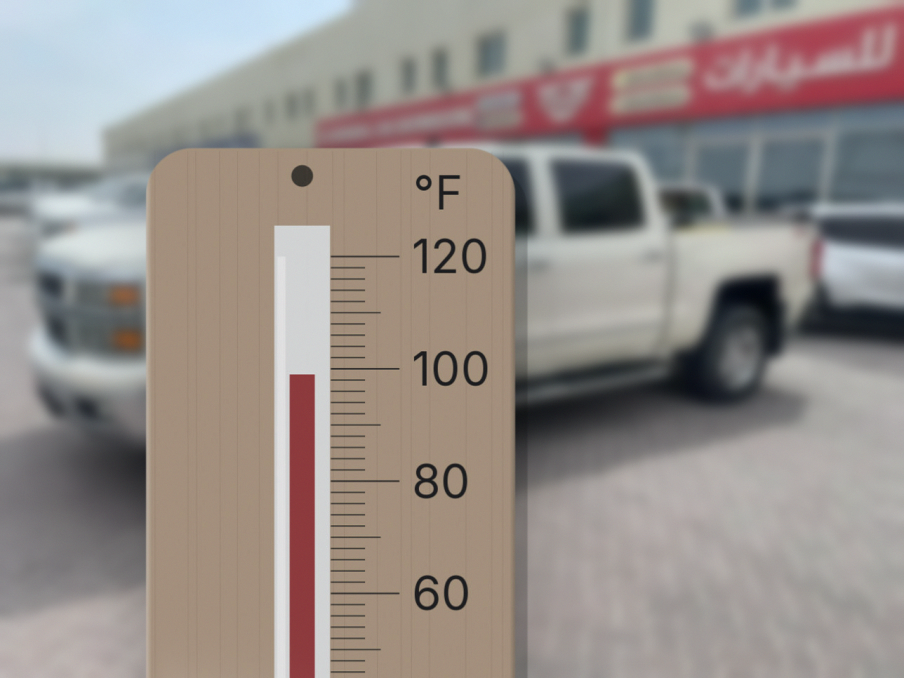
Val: 99,°F
